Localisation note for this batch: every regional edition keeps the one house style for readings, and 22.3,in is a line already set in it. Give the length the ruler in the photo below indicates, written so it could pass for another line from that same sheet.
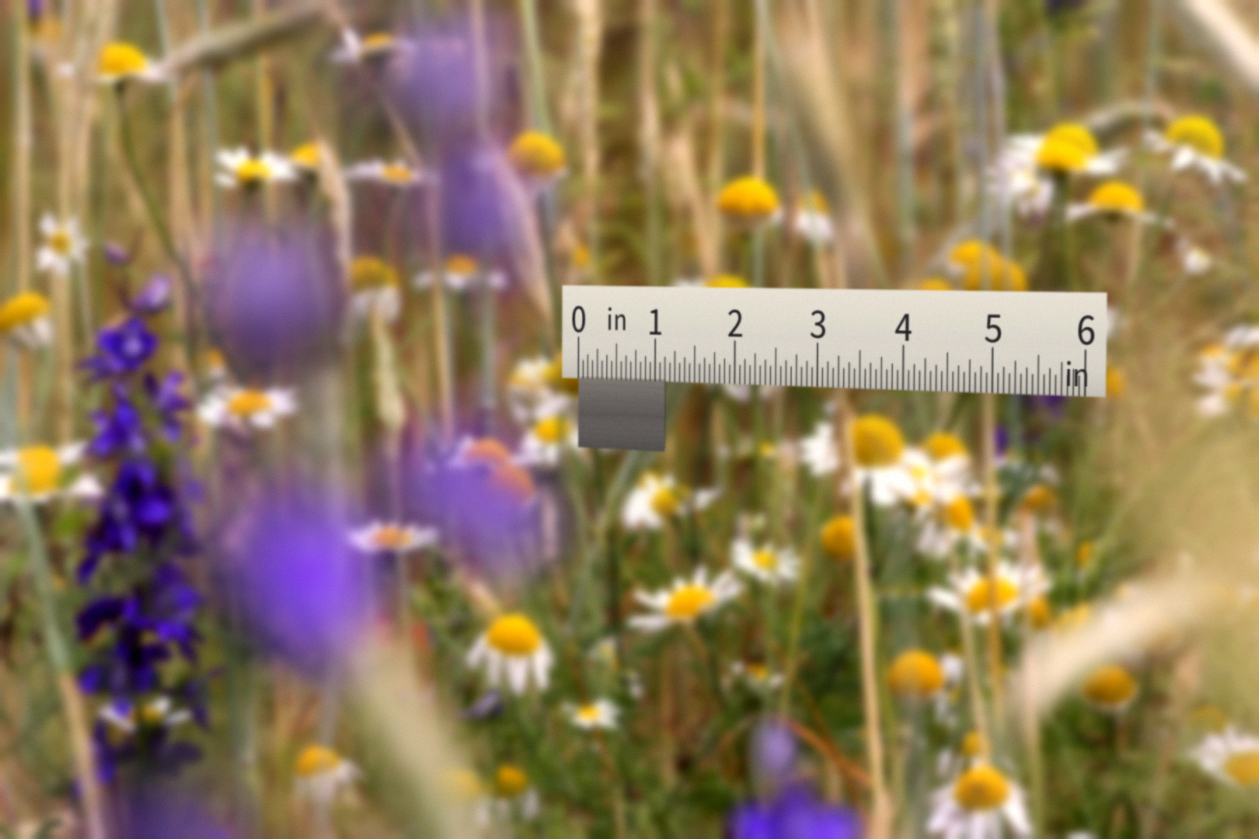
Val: 1.125,in
